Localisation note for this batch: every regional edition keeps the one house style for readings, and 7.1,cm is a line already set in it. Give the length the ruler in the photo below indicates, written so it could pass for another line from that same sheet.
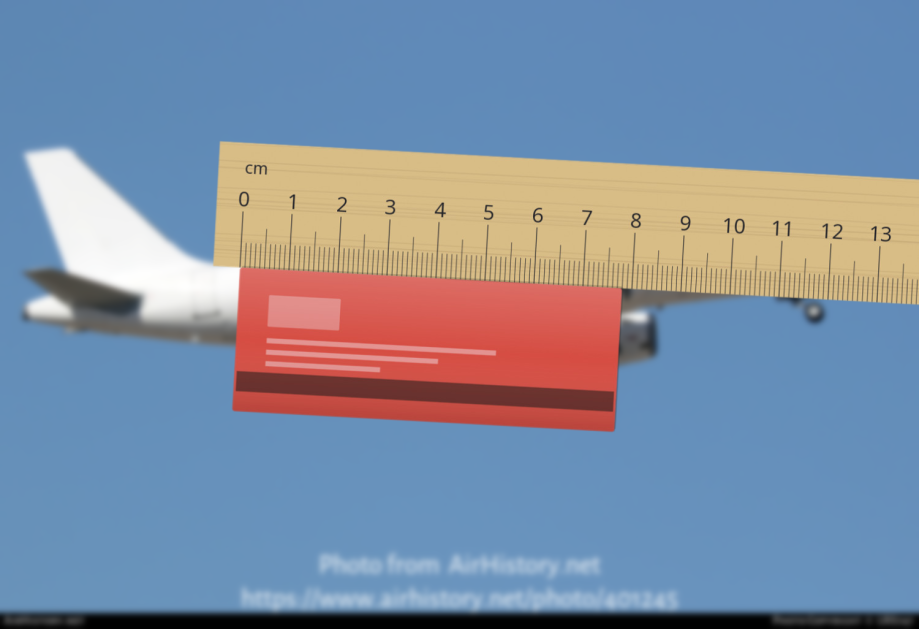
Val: 7.8,cm
